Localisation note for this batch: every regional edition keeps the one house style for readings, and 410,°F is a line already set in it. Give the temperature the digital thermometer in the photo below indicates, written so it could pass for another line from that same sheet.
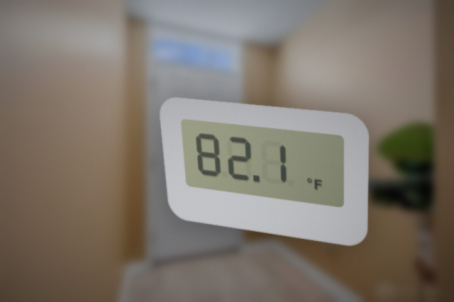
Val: 82.1,°F
